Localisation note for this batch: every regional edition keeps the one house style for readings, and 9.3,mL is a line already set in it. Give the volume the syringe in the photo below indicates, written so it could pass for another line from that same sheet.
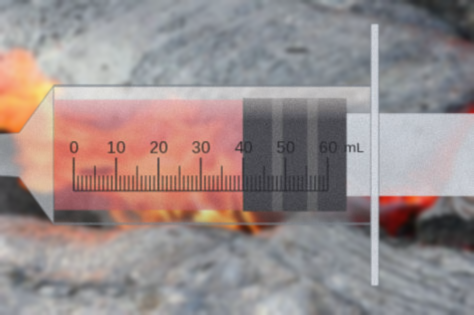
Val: 40,mL
